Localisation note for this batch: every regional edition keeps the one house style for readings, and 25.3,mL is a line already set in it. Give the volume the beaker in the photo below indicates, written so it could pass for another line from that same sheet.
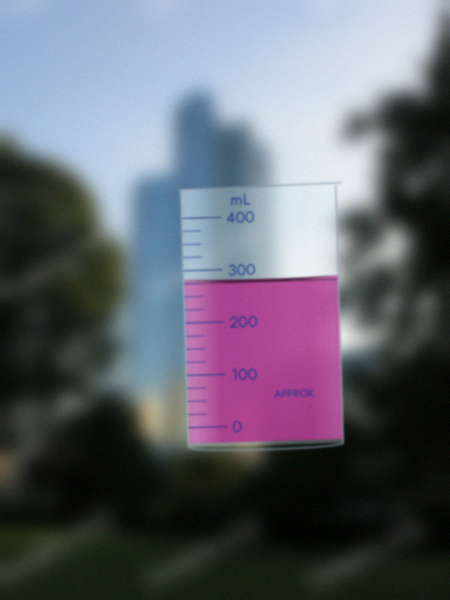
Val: 275,mL
